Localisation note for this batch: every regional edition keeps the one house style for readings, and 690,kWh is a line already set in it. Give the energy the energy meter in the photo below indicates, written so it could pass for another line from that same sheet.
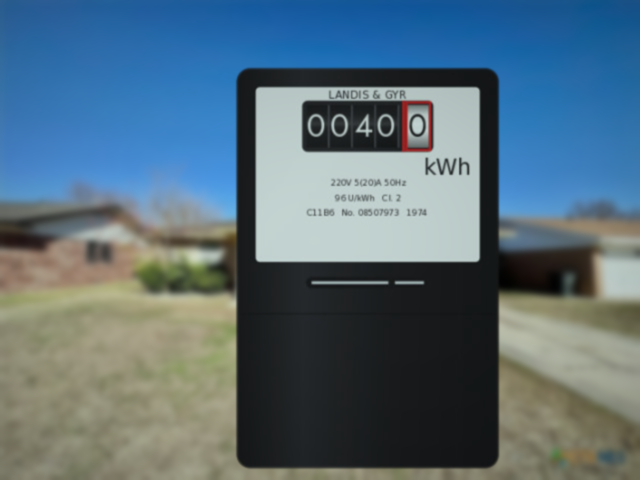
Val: 40.0,kWh
